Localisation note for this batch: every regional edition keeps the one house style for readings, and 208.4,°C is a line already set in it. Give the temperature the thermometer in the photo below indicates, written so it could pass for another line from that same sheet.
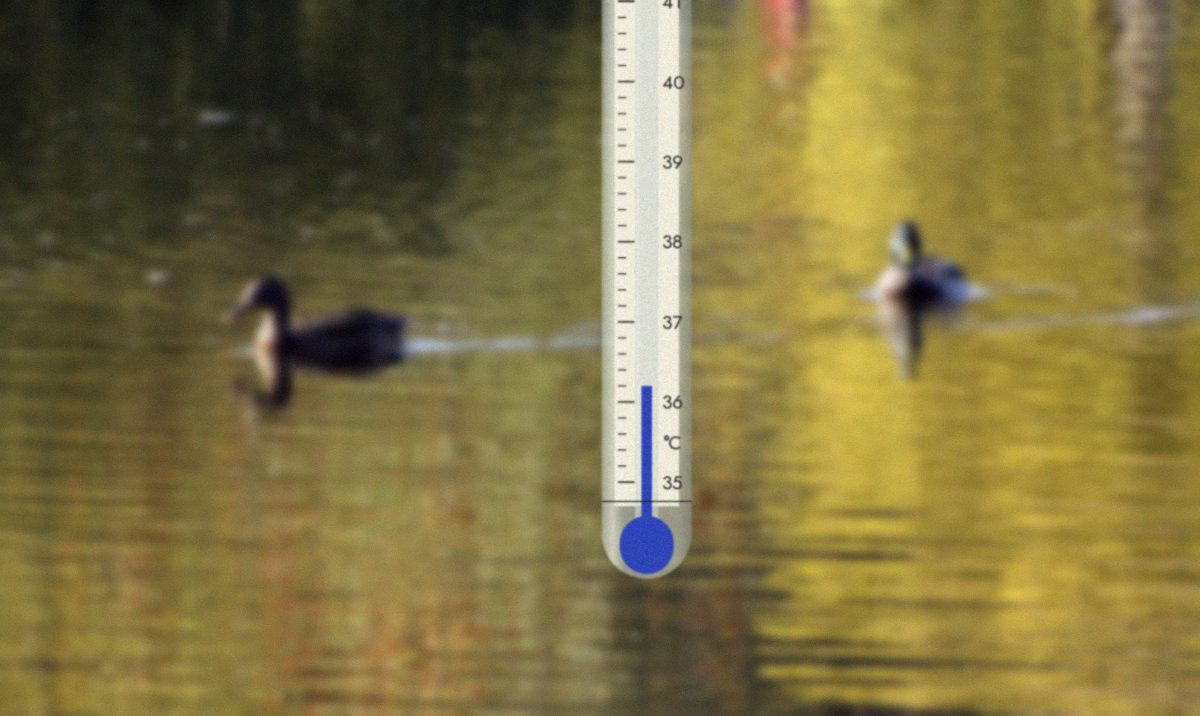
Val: 36.2,°C
